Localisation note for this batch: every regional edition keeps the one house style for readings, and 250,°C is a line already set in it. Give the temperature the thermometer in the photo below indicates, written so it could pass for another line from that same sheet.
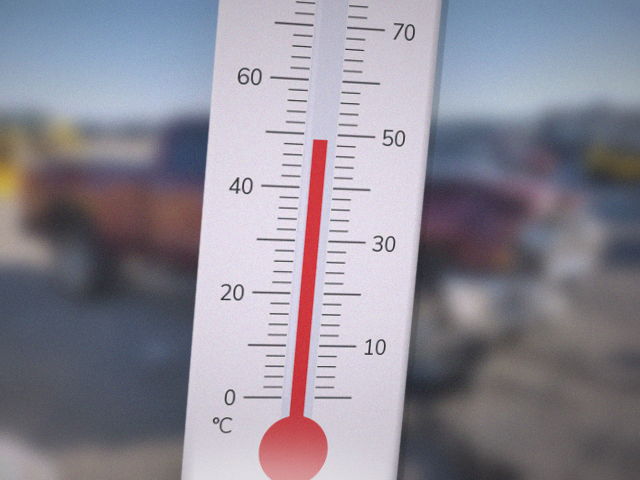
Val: 49,°C
